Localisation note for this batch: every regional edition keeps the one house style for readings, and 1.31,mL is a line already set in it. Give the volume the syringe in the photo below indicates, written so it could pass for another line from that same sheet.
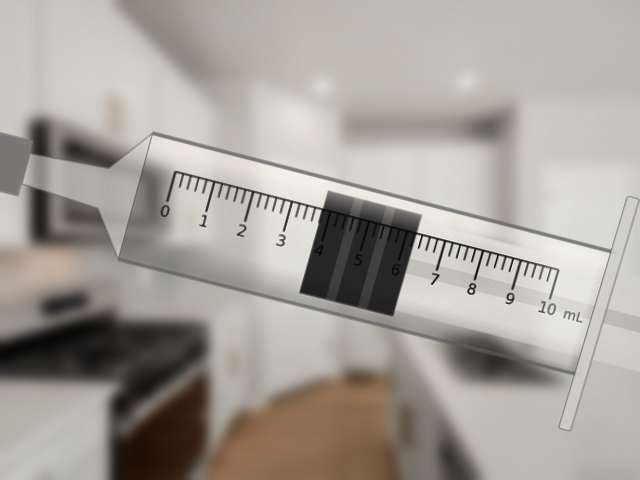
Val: 3.8,mL
